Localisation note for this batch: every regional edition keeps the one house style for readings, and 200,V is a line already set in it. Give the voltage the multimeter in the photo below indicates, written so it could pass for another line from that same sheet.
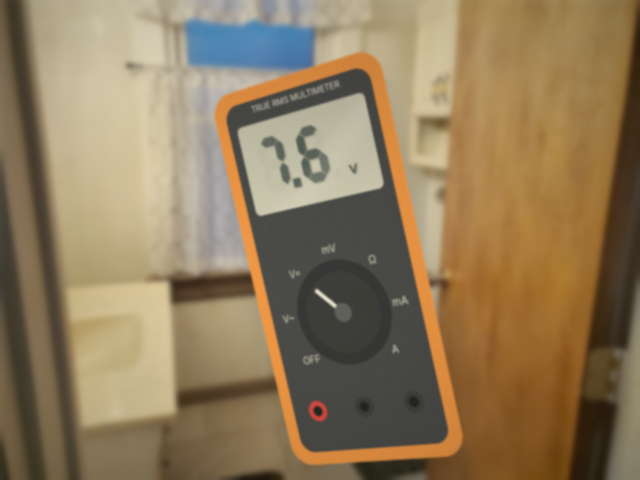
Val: 7.6,V
